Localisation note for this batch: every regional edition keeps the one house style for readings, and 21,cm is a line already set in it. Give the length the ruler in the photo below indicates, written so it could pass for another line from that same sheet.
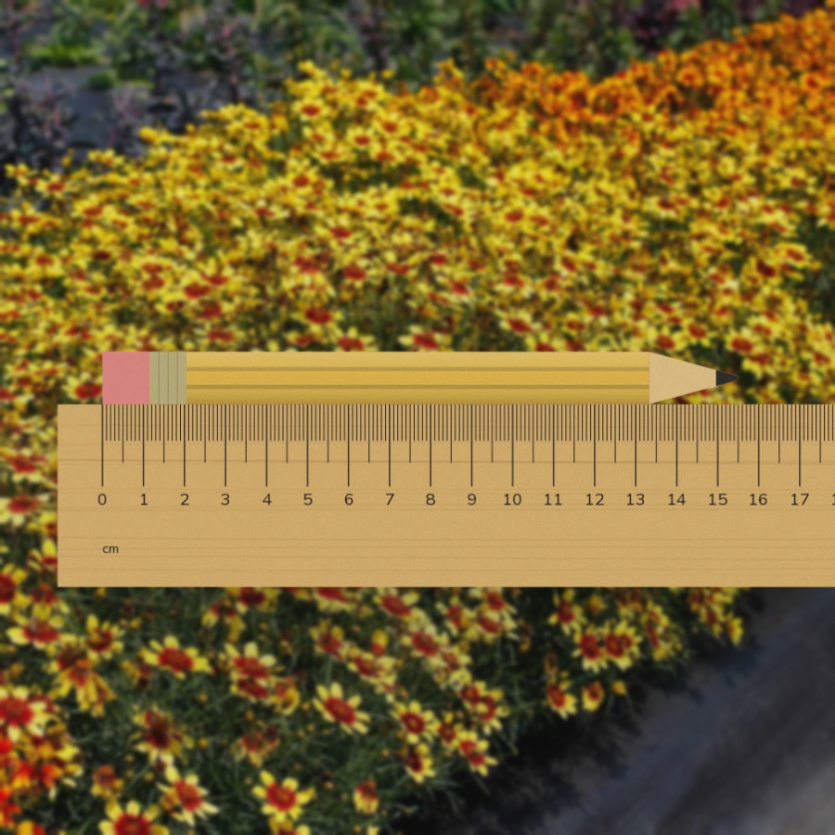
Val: 15.5,cm
